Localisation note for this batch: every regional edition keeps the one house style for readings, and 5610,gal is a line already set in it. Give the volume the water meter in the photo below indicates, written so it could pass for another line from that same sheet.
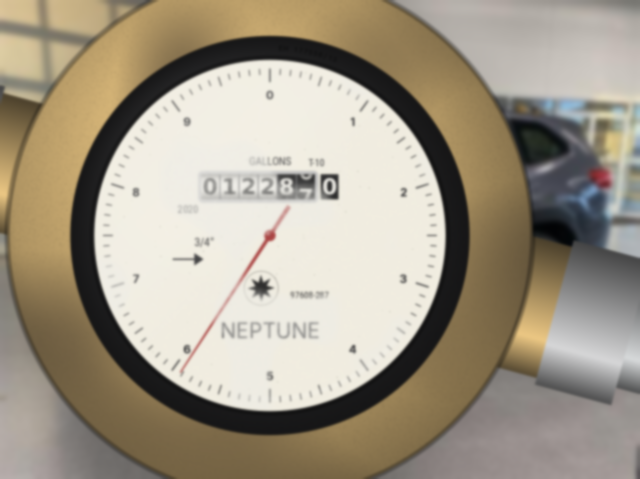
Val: 122865.9,gal
